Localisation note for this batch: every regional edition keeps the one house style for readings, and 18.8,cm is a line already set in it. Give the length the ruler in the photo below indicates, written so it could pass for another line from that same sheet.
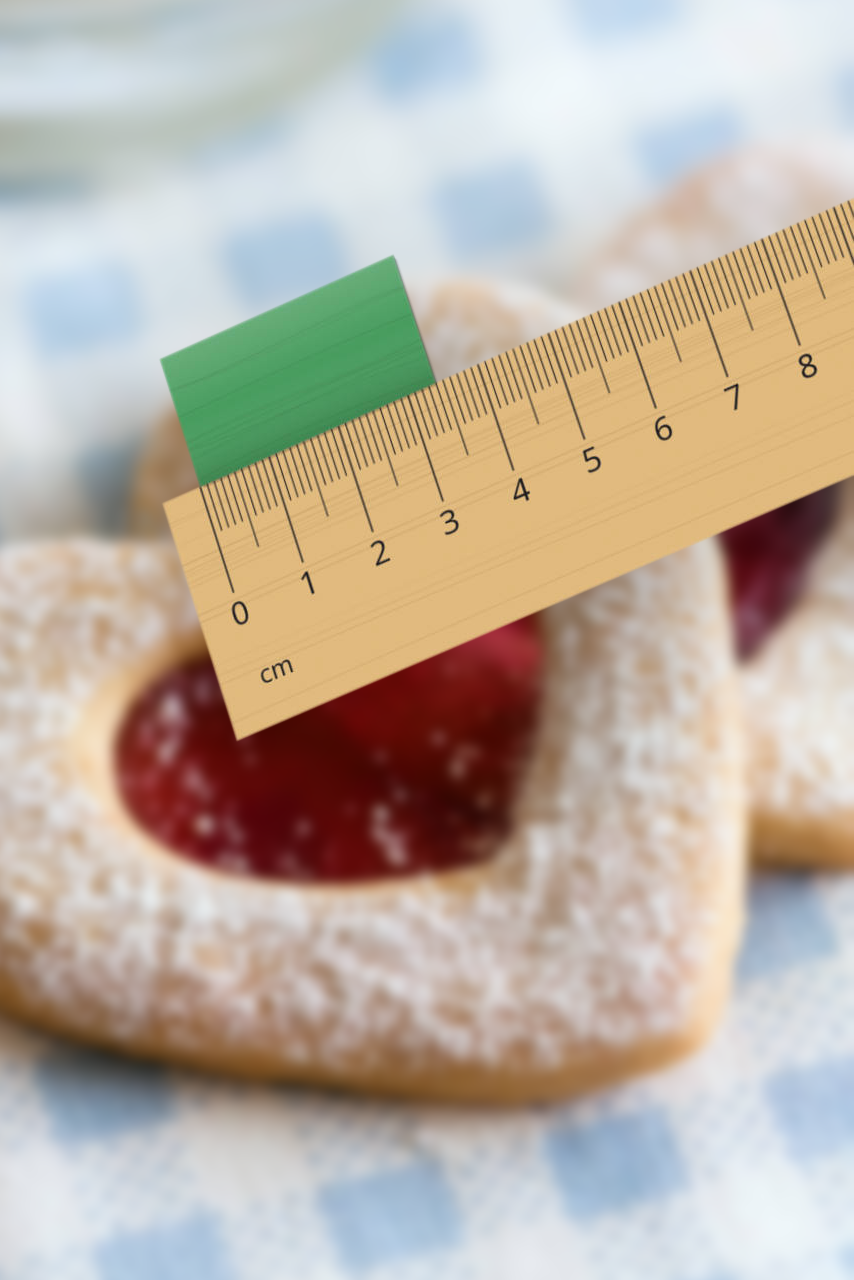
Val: 3.4,cm
